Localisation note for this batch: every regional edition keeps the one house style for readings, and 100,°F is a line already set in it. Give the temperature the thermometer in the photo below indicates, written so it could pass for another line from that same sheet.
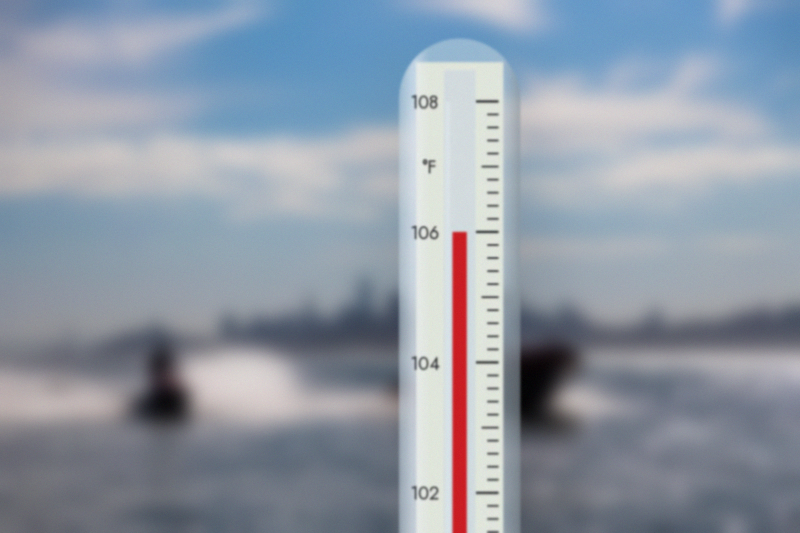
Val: 106,°F
